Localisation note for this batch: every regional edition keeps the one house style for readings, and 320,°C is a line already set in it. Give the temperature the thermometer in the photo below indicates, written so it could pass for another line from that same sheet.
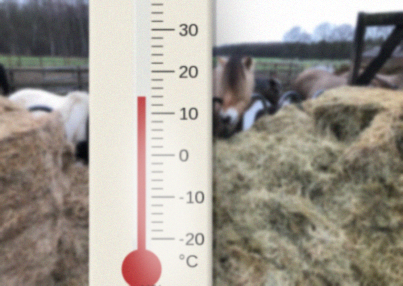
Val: 14,°C
